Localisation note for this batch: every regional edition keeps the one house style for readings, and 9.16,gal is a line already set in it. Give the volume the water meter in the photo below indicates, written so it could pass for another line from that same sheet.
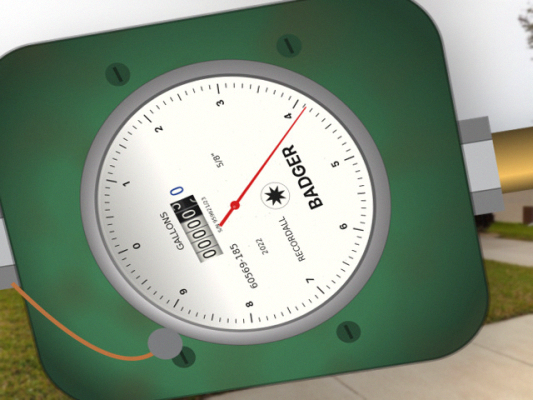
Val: 54.1,gal
